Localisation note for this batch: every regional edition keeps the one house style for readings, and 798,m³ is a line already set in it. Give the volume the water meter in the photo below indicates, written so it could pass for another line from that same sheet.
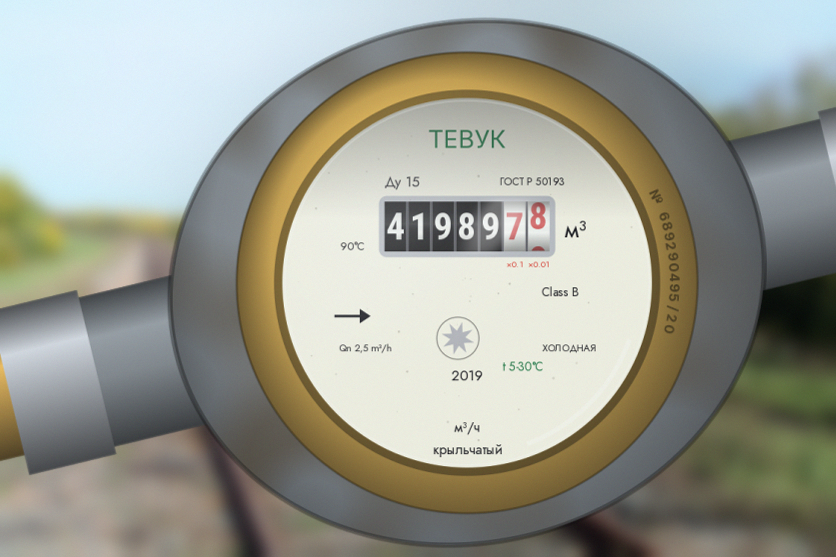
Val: 41989.78,m³
